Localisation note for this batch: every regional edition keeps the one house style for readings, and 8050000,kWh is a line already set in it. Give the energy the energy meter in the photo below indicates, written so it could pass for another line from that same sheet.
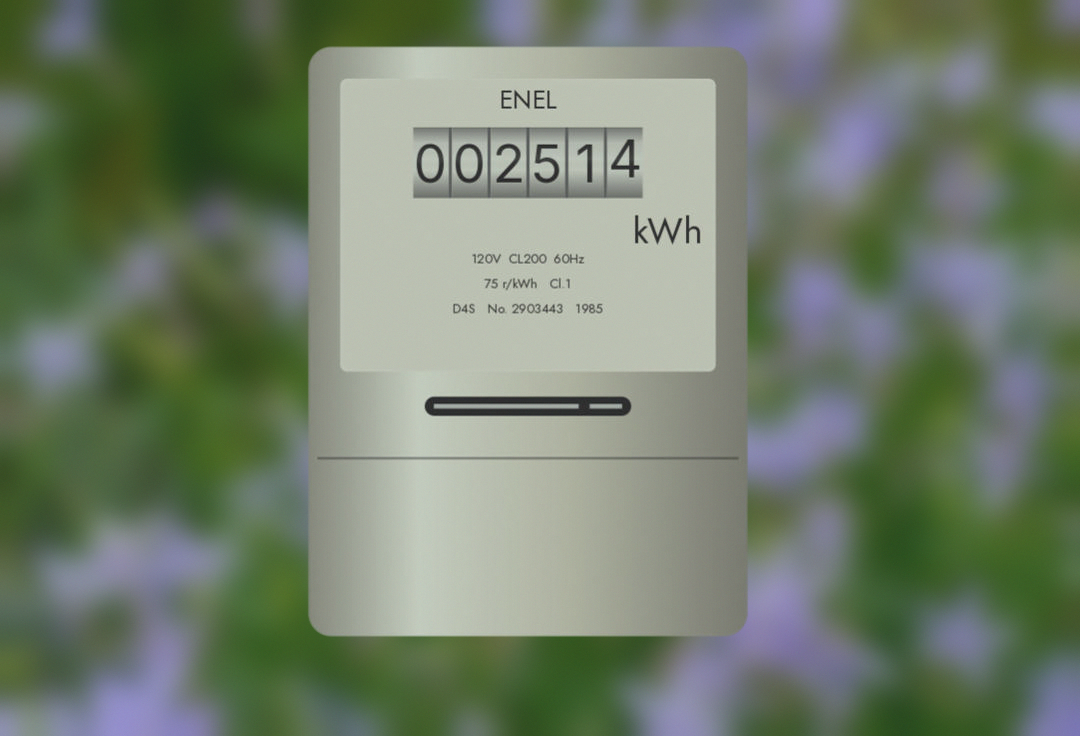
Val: 2514,kWh
